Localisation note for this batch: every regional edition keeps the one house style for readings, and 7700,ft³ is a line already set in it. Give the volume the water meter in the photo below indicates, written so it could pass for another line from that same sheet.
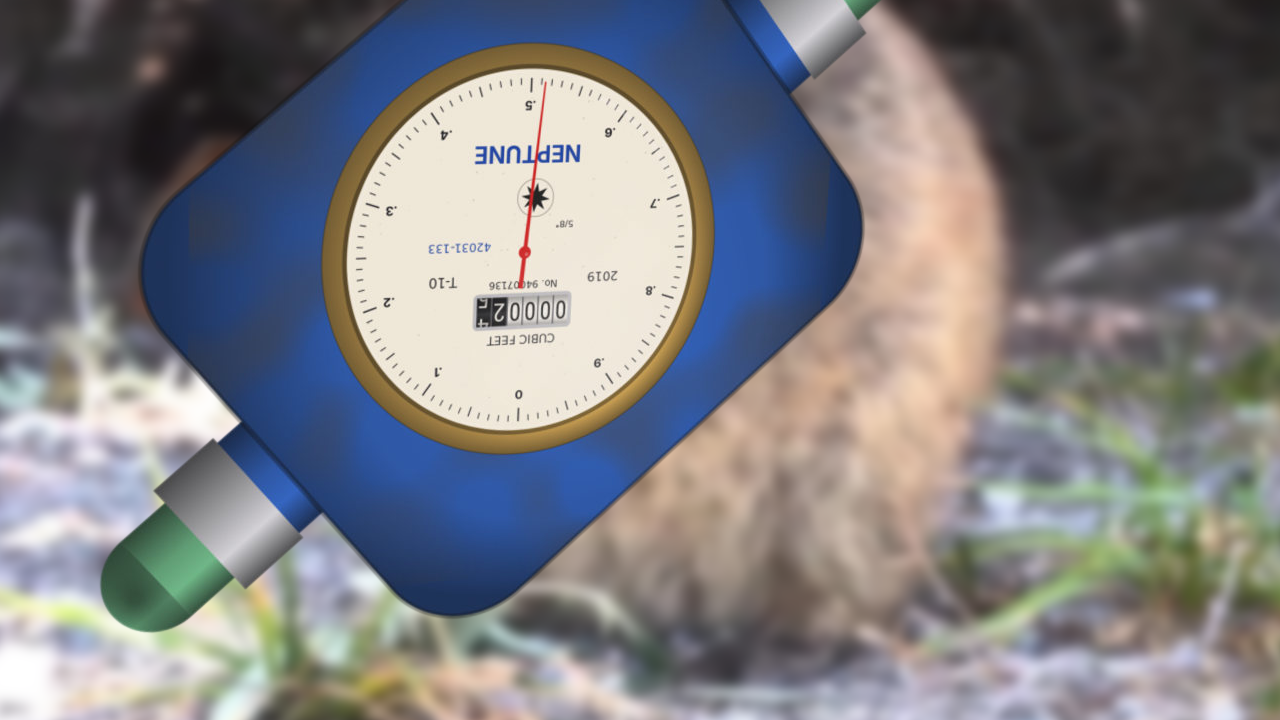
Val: 24.51,ft³
